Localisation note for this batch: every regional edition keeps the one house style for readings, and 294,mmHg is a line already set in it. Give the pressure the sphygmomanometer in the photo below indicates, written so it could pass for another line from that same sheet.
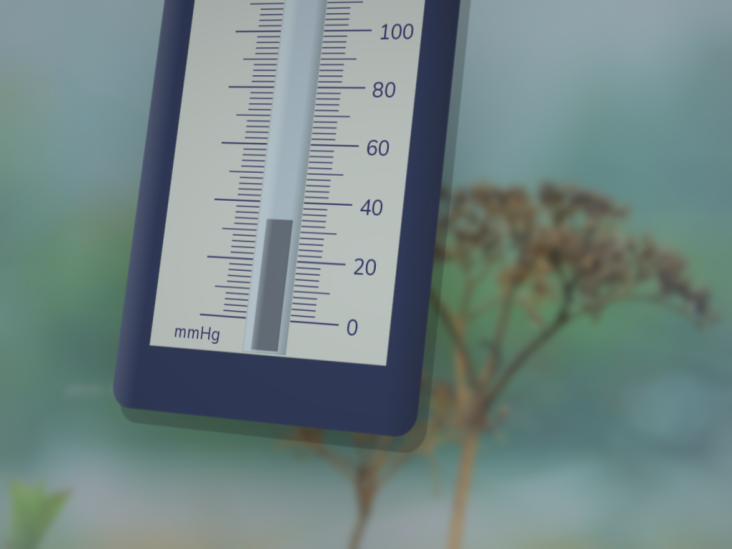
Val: 34,mmHg
